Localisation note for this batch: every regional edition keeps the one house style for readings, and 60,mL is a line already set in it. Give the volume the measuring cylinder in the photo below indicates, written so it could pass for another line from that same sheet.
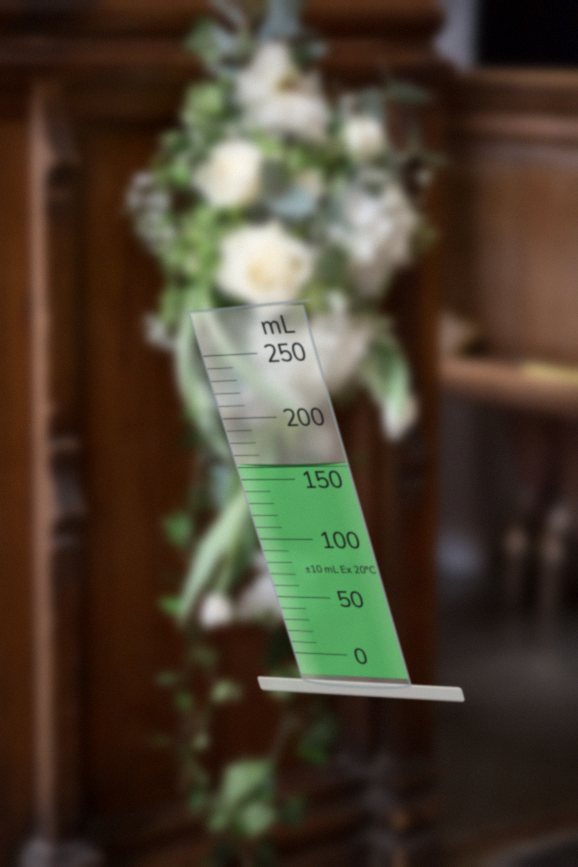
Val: 160,mL
